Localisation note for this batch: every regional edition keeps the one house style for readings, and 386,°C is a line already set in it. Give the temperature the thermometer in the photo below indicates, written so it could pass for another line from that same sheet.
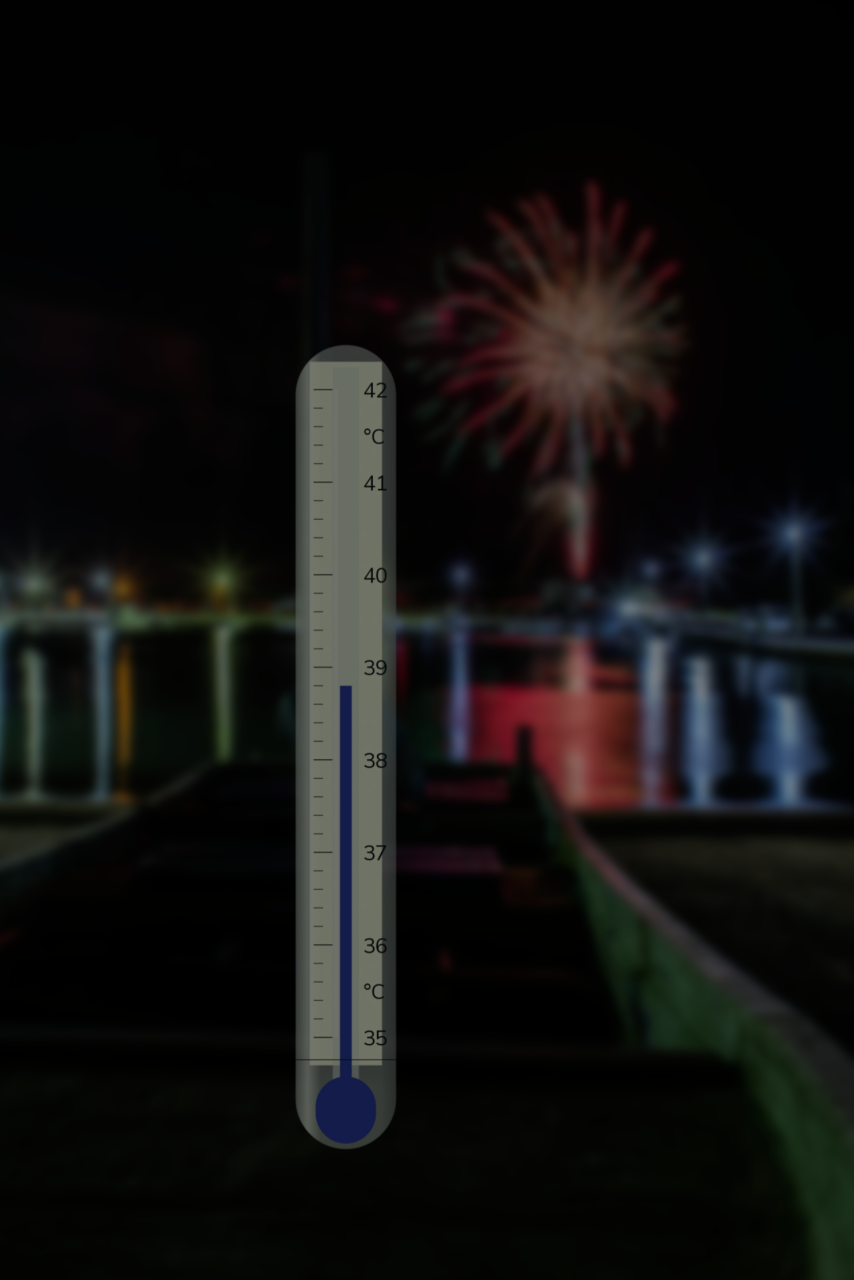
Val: 38.8,°C
